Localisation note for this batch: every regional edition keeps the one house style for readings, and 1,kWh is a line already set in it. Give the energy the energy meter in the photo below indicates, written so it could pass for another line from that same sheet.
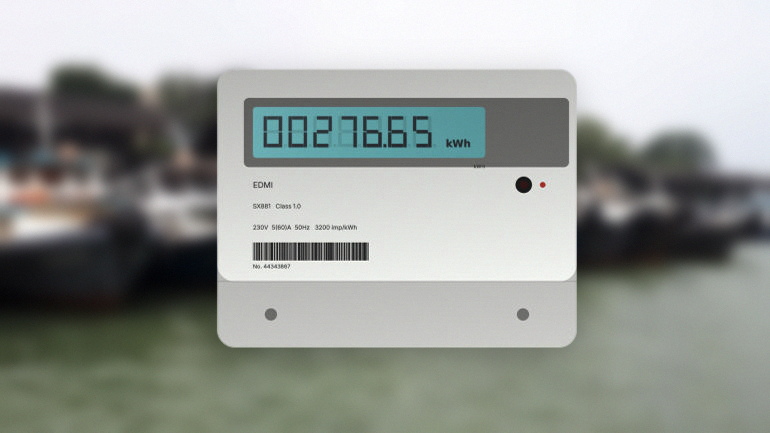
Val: 276.65,kWh
